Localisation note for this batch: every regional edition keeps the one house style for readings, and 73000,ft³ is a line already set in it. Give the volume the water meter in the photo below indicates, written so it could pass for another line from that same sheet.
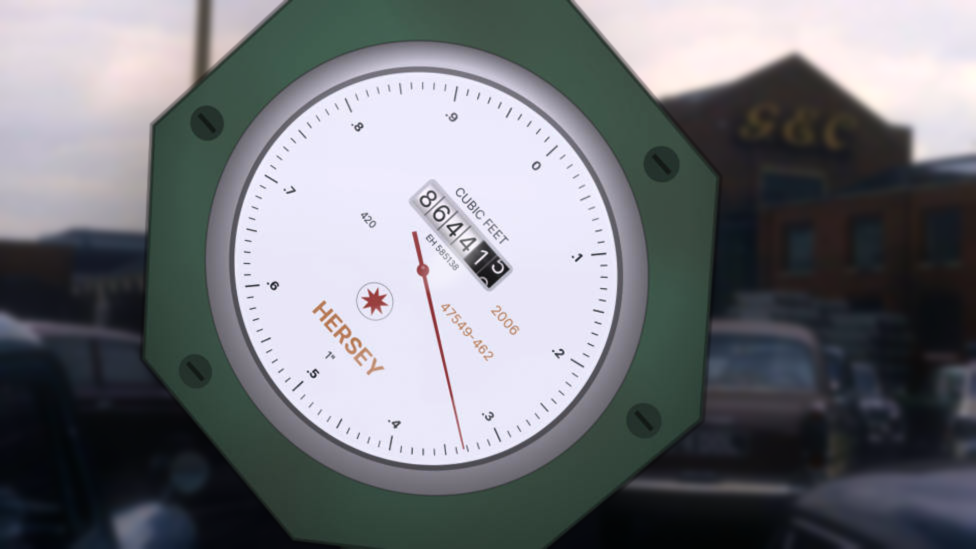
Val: 864415.33,ft³
